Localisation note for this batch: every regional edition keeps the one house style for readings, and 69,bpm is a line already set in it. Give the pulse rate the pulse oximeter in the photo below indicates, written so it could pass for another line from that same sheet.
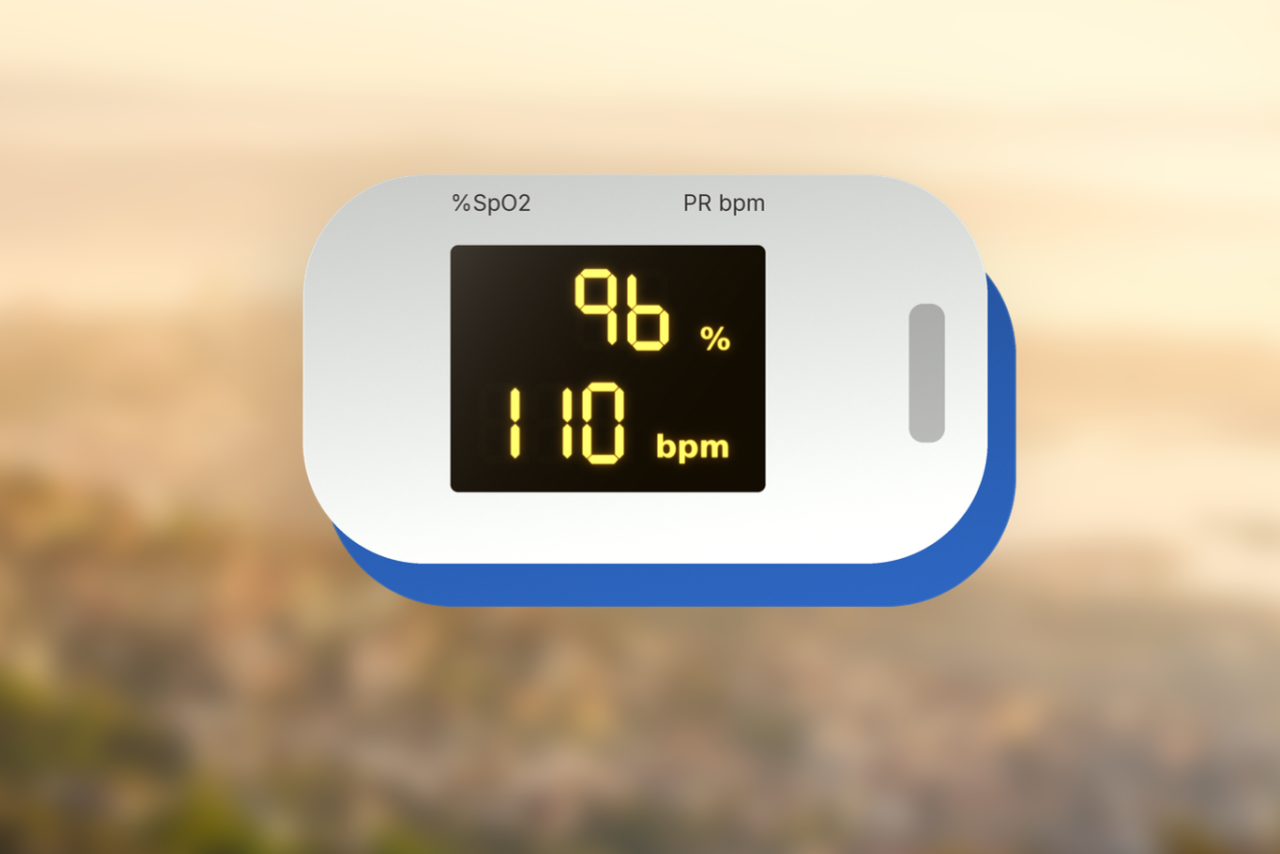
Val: 110,bpm
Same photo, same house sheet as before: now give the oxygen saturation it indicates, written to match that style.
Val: 96,%
